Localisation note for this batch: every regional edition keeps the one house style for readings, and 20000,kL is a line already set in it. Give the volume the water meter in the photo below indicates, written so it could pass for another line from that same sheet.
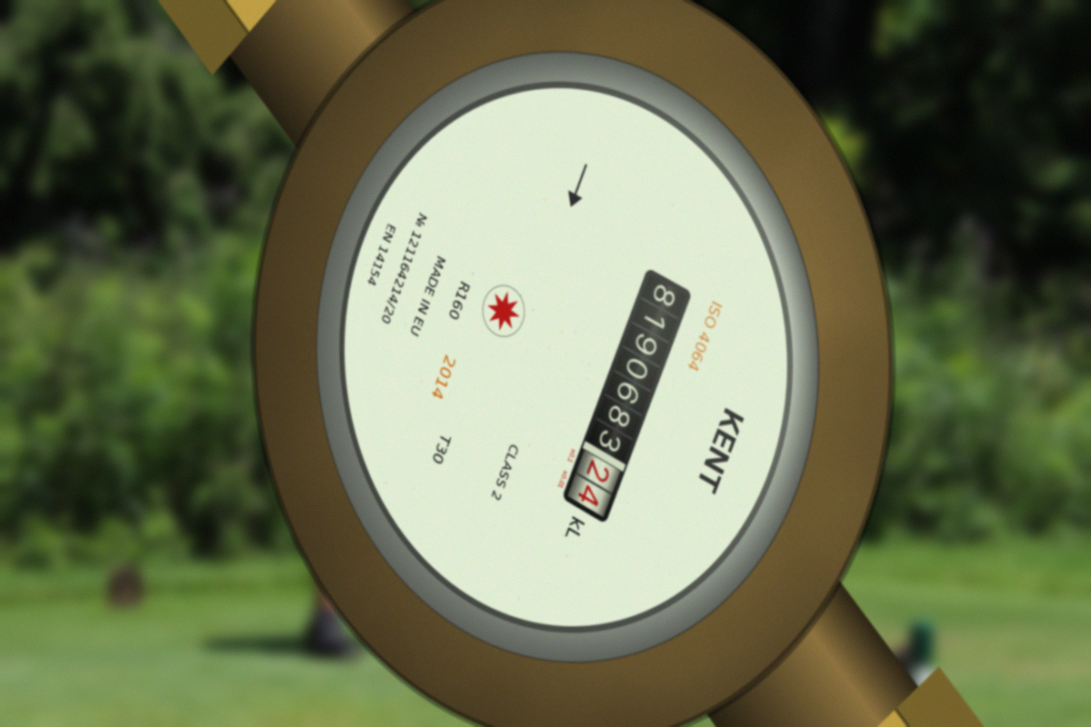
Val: 8190683.24,kL
